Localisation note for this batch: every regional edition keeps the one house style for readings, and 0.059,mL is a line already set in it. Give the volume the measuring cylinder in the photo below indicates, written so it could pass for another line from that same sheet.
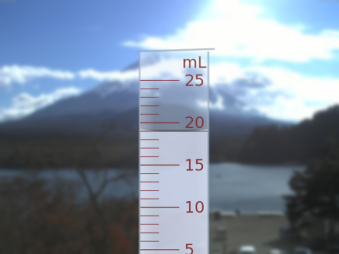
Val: 19,mL
